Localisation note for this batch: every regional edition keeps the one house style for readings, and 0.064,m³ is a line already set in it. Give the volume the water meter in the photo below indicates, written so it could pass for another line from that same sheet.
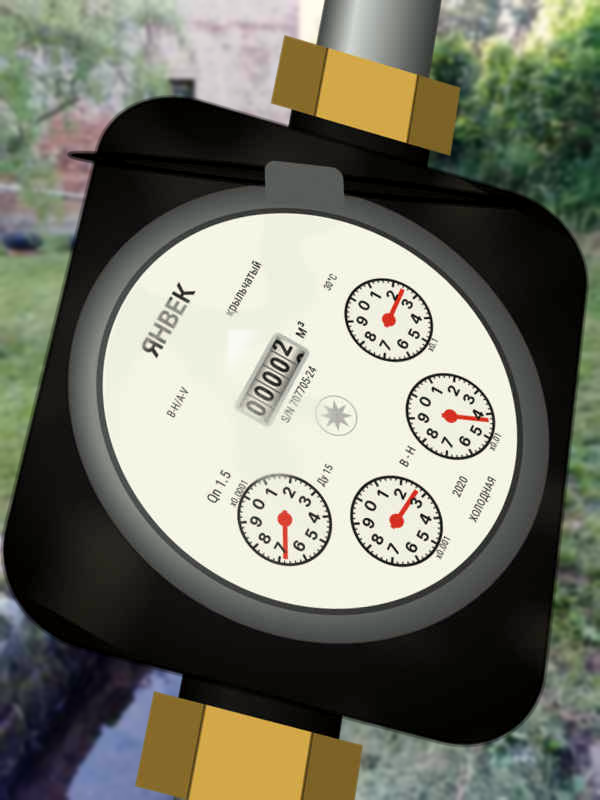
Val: 2.2426,m³
